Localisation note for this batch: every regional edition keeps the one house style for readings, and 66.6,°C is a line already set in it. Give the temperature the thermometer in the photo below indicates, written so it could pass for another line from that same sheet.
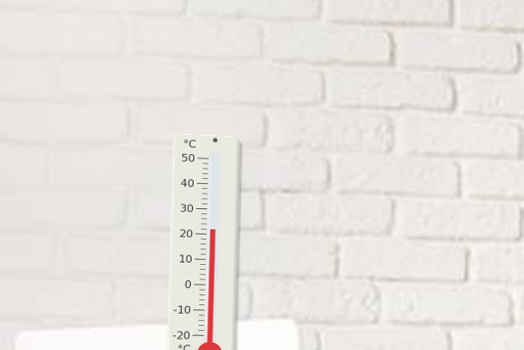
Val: 22,°C
